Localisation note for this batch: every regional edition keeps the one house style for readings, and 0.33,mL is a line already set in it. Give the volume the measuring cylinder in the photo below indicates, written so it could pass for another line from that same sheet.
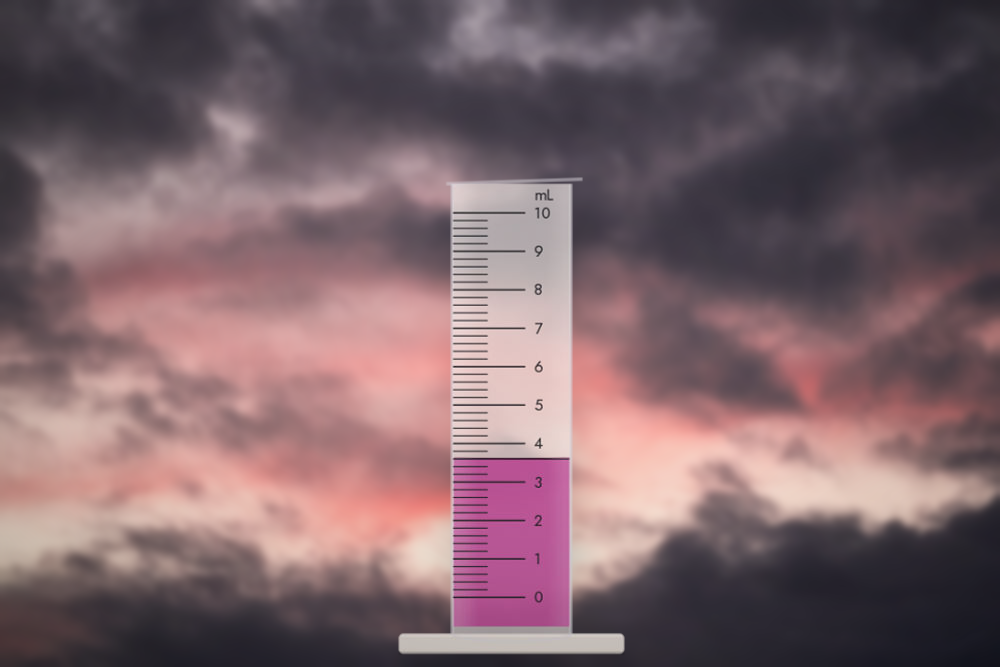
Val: 3.6,mL
